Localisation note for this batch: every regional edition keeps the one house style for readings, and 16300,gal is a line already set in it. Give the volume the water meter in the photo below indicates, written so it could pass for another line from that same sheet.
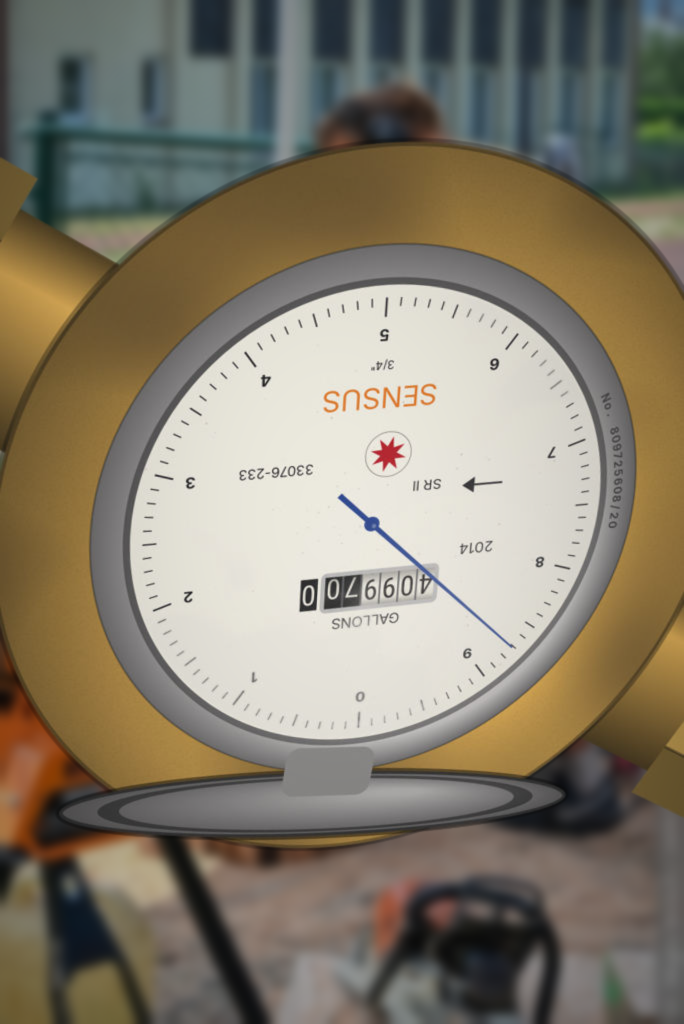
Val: 4099698.7,gal
